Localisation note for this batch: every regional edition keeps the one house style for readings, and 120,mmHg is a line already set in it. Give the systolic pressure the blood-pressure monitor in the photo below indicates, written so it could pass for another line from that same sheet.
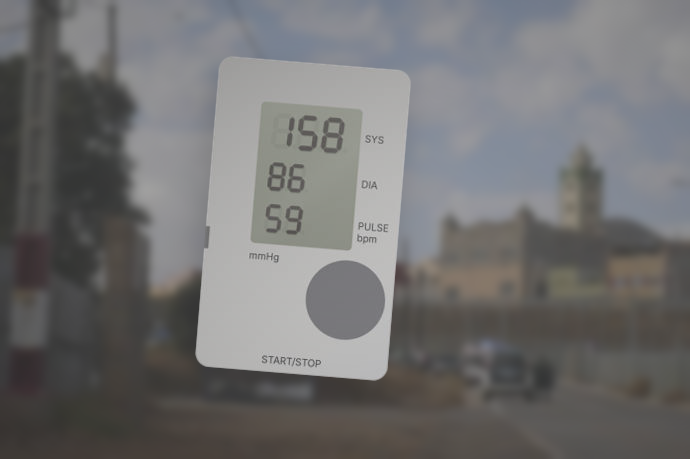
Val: 158,mmHg
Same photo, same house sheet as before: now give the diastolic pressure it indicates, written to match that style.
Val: 86,mmHg
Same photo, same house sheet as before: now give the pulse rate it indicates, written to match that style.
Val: 59,bpm
